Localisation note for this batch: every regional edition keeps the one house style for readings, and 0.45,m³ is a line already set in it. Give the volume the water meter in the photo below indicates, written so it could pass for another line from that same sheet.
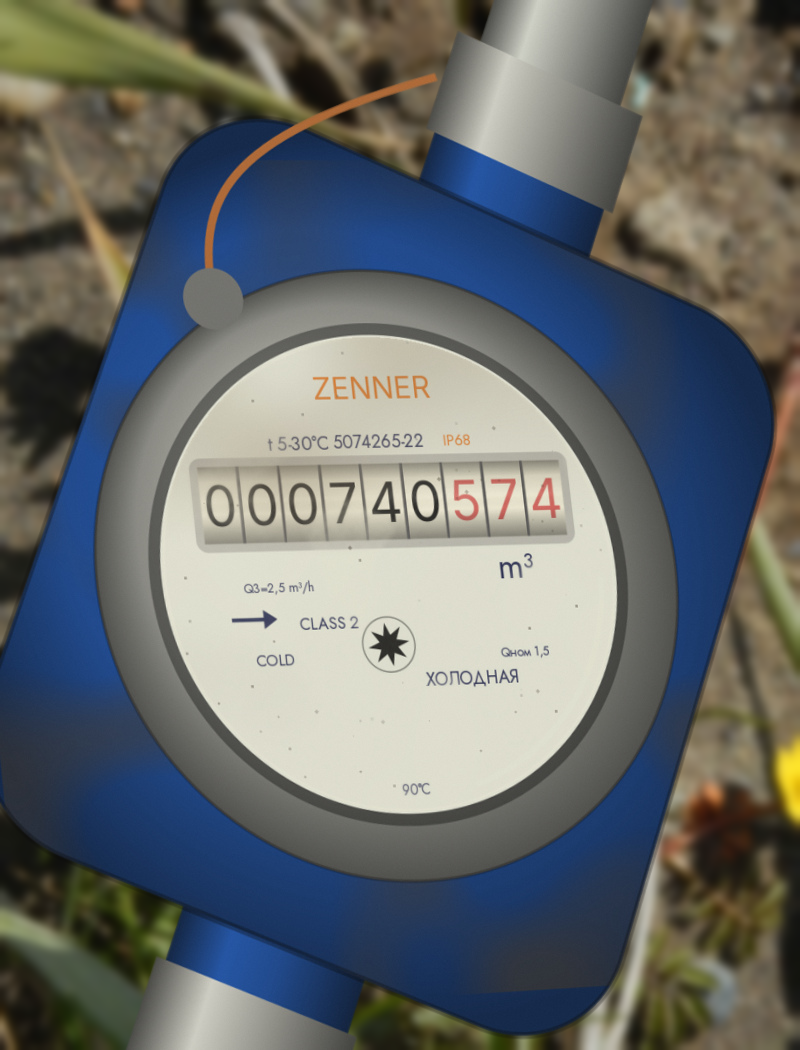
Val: 740.574,m³
